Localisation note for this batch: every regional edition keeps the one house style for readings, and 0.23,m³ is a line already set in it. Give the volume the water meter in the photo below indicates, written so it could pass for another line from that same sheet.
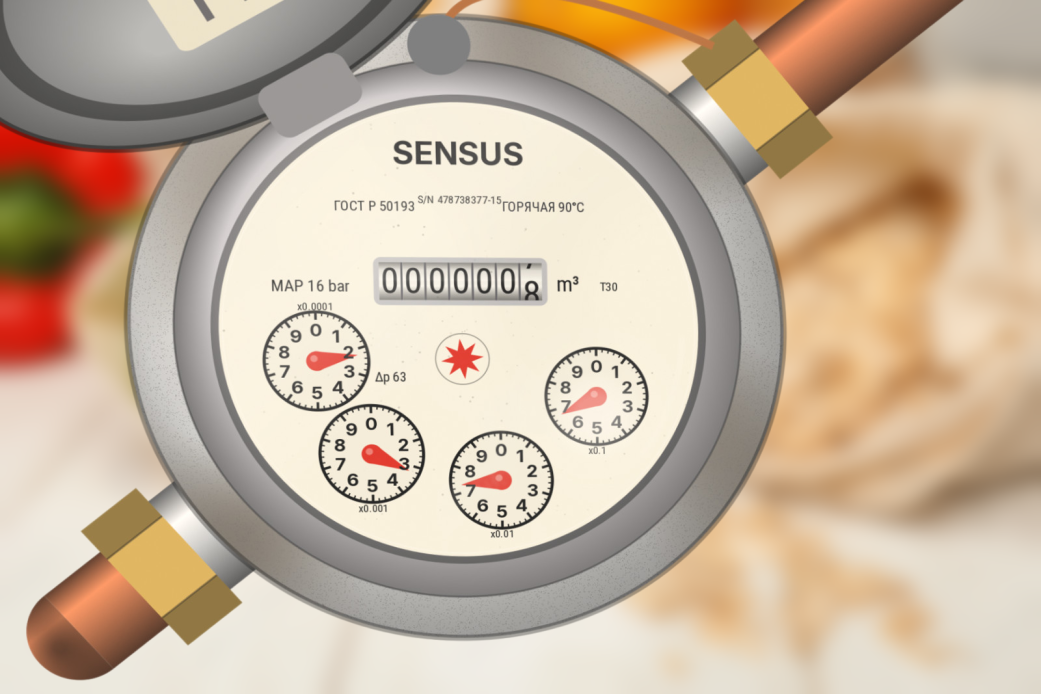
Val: 7.6732,m³
